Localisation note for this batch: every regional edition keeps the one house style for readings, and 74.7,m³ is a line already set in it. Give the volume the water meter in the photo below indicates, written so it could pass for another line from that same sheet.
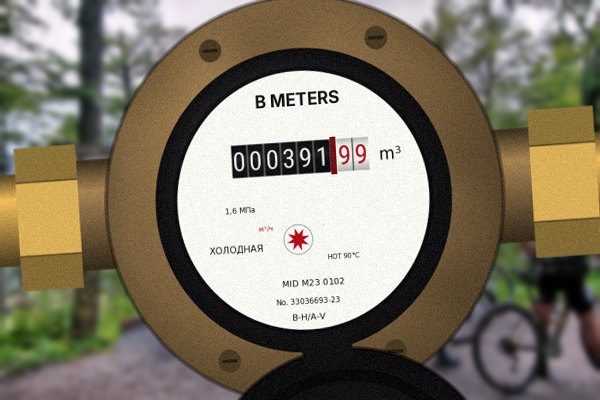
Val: 391.99,m³
